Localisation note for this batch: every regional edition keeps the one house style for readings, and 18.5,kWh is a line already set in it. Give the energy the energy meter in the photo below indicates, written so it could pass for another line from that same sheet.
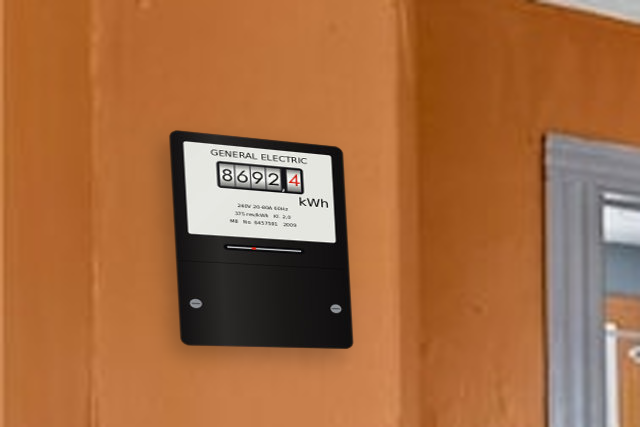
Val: 8692.4,kWh
